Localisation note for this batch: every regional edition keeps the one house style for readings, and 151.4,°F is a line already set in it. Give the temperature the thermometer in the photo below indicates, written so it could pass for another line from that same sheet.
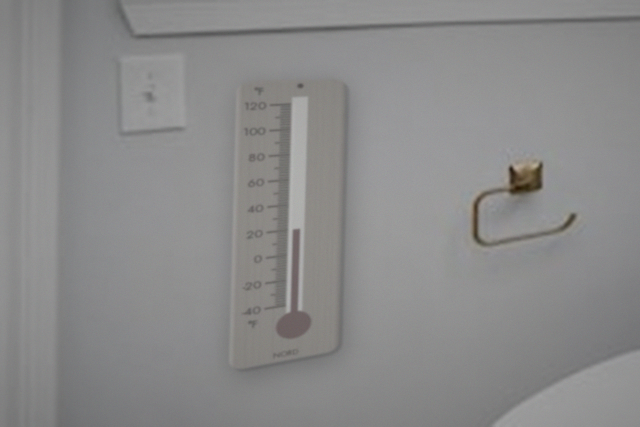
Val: 20,°F
